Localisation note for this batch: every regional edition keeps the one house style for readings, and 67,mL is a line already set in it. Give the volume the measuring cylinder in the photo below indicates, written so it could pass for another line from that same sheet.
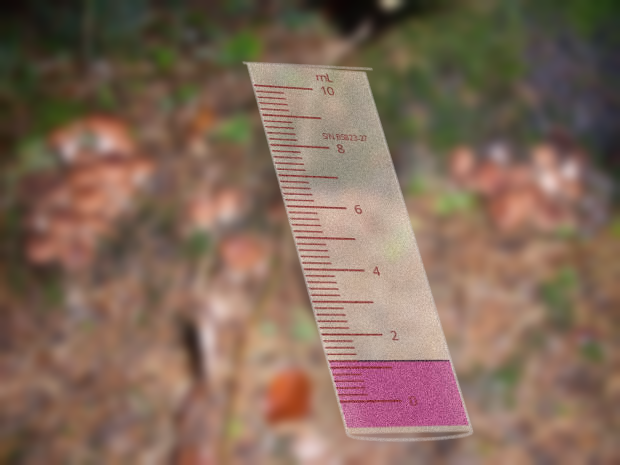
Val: 1.2,mL
